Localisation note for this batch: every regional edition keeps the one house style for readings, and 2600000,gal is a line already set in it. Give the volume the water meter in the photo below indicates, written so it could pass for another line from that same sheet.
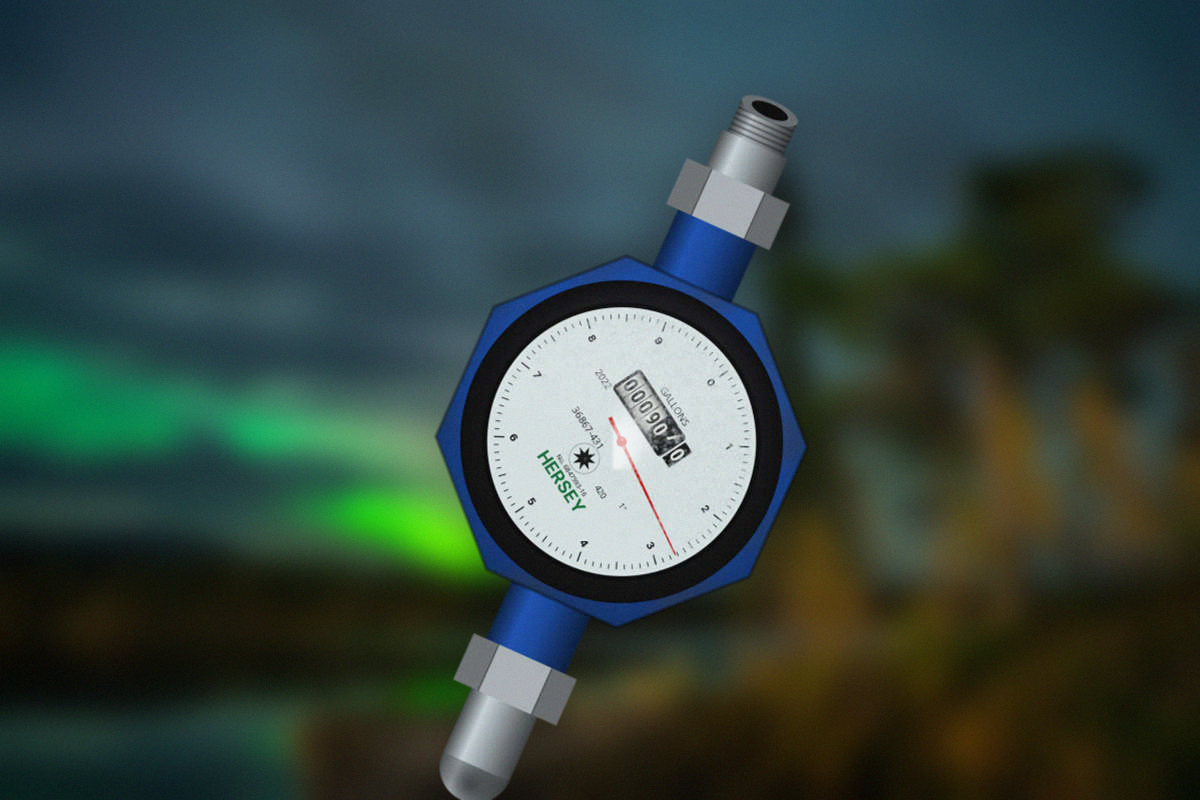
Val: 9072.7,gal
